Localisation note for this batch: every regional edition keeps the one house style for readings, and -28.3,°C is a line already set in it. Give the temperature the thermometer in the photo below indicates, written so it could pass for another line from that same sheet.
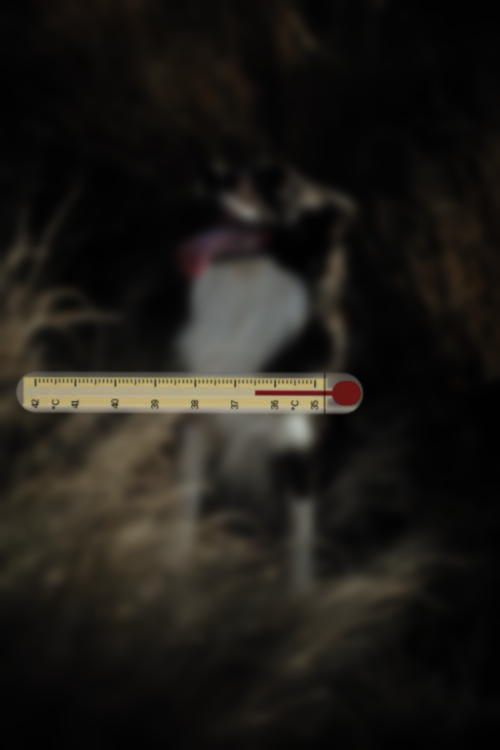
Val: 36.5,°C
